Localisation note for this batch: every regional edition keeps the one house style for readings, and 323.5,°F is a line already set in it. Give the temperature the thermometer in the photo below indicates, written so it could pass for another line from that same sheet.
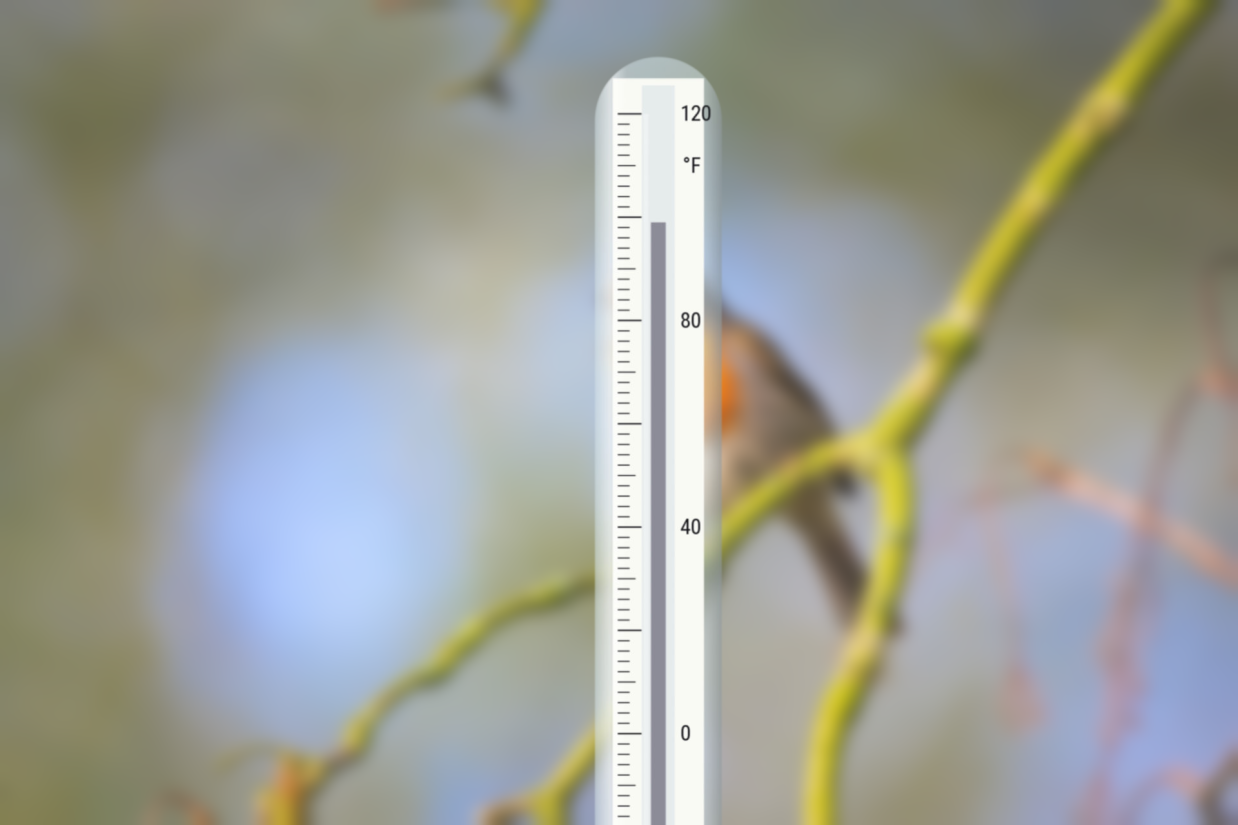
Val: 99,°F
